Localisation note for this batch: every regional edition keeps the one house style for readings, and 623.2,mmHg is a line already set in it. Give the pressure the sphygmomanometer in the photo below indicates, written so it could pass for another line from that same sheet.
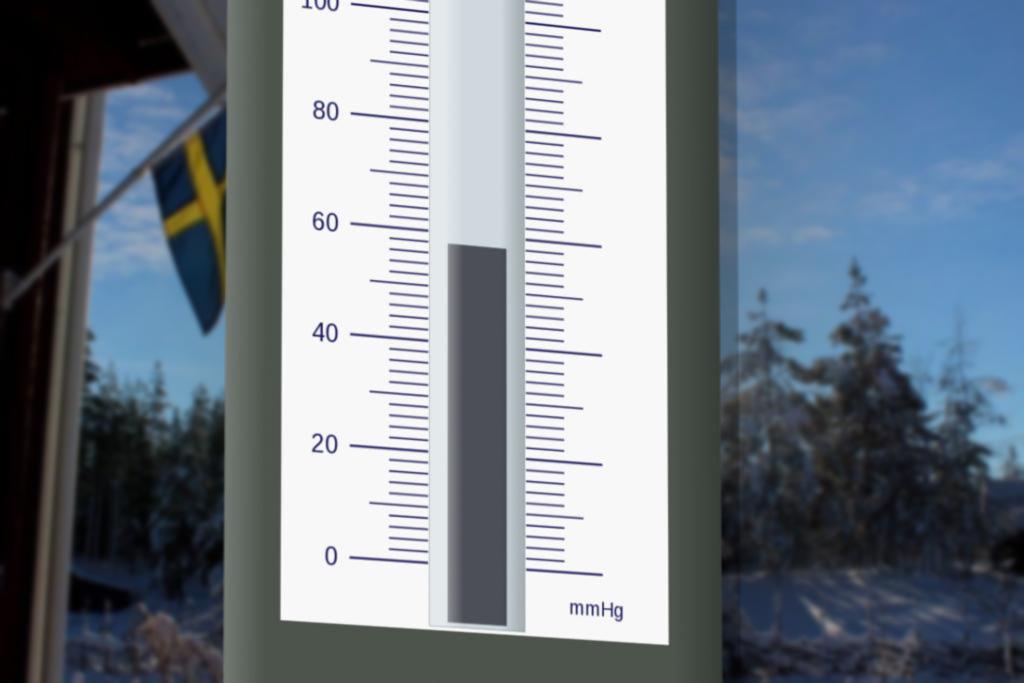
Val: 58,mmHg
